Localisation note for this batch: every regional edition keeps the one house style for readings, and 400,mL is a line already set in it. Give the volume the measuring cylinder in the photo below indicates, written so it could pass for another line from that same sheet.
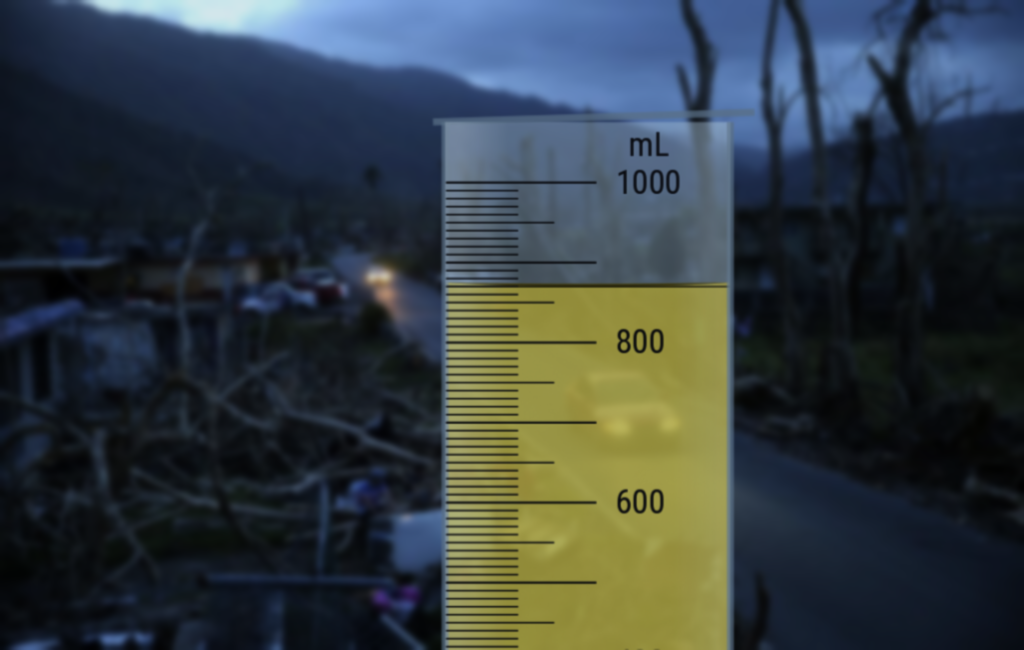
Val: 870,mL
